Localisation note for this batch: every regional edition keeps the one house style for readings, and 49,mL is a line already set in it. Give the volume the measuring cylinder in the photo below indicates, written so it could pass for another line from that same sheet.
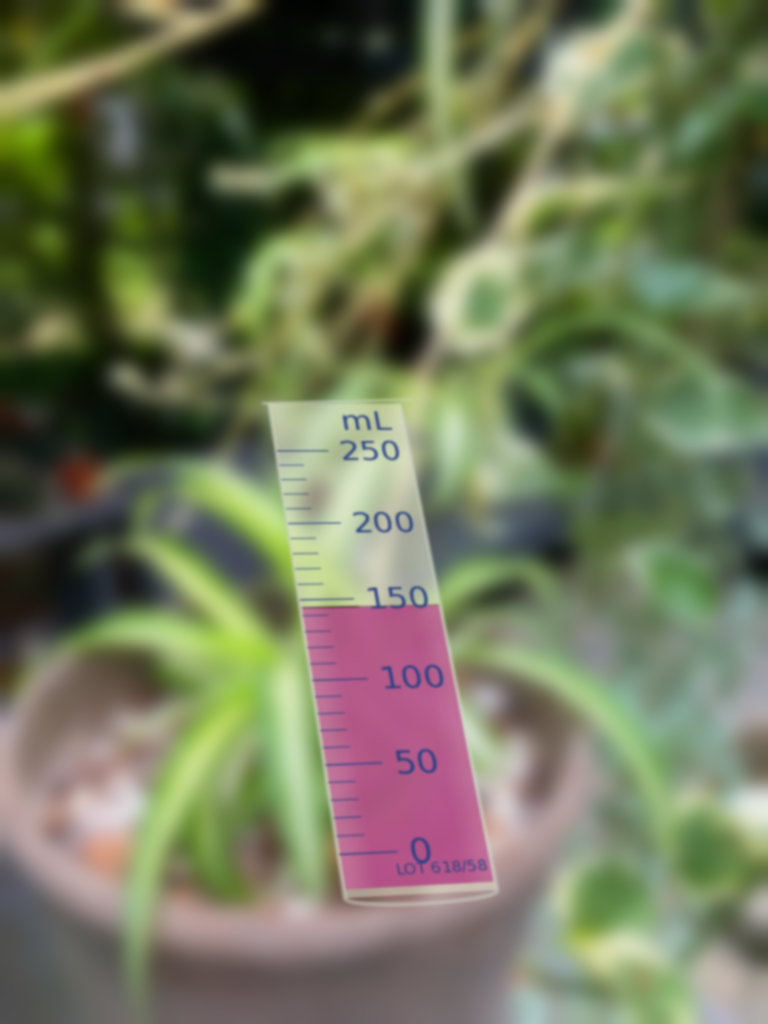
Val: 145,mL
